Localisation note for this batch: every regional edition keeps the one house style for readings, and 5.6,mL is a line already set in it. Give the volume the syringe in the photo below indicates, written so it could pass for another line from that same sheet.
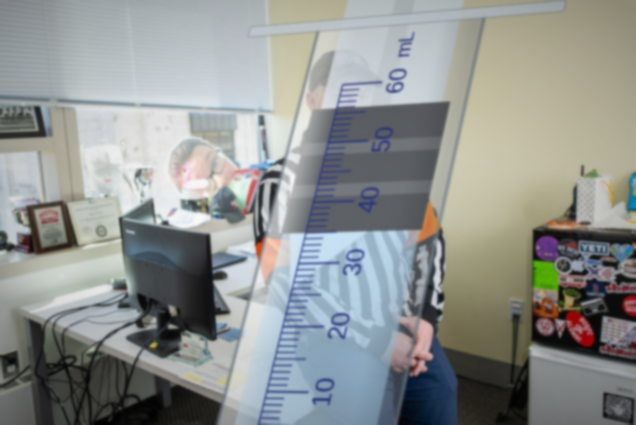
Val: 35,mL
